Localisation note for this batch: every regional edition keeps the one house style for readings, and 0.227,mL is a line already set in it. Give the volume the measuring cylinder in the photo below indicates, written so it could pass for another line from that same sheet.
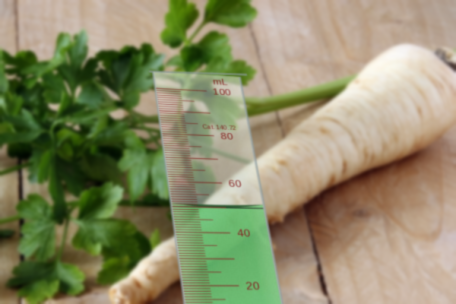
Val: 50,mL
